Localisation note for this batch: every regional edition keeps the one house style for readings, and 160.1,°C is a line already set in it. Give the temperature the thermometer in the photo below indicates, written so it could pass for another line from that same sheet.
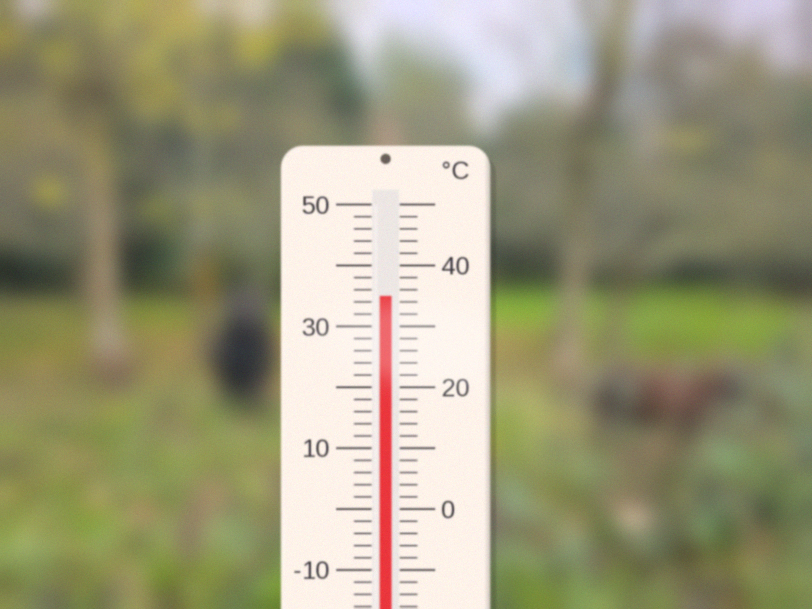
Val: 35,°C
